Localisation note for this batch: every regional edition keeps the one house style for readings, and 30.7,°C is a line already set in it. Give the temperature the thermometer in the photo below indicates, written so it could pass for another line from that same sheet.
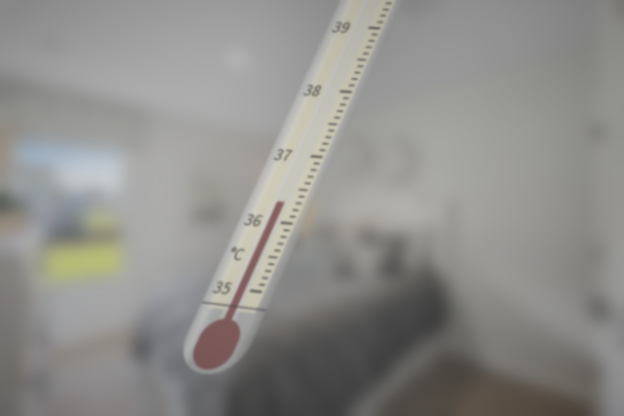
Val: 36.3,°C
